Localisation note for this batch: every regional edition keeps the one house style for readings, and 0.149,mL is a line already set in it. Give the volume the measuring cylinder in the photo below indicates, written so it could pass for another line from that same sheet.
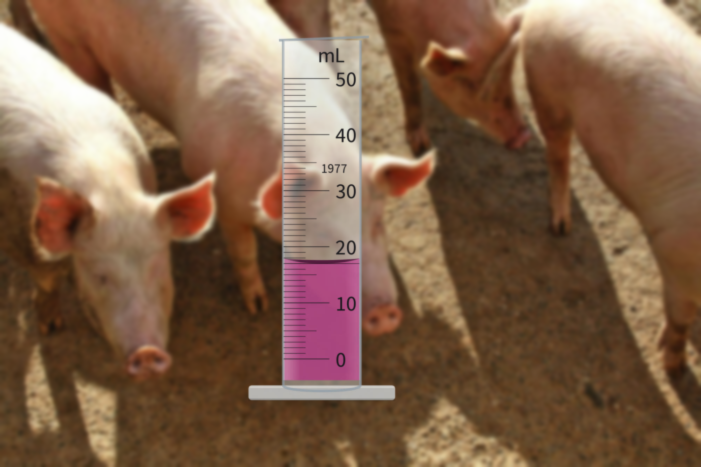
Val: 17,mL
